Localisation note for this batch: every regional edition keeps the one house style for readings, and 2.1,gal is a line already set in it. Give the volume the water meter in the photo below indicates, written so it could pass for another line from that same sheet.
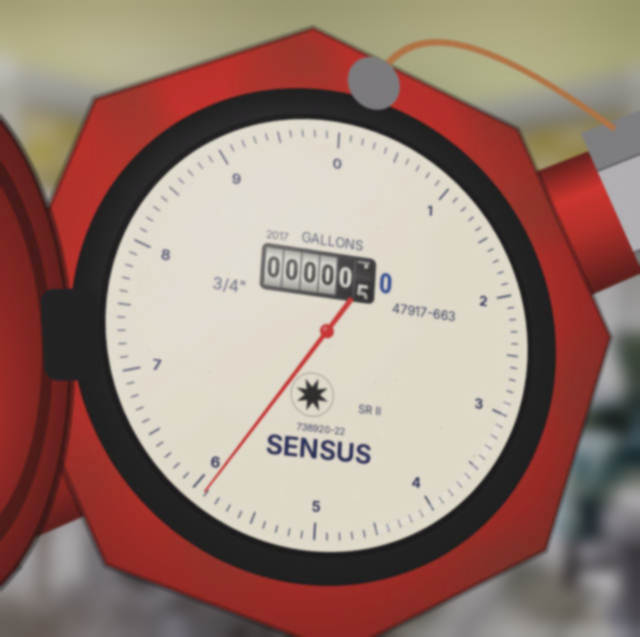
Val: 45.9,gal
